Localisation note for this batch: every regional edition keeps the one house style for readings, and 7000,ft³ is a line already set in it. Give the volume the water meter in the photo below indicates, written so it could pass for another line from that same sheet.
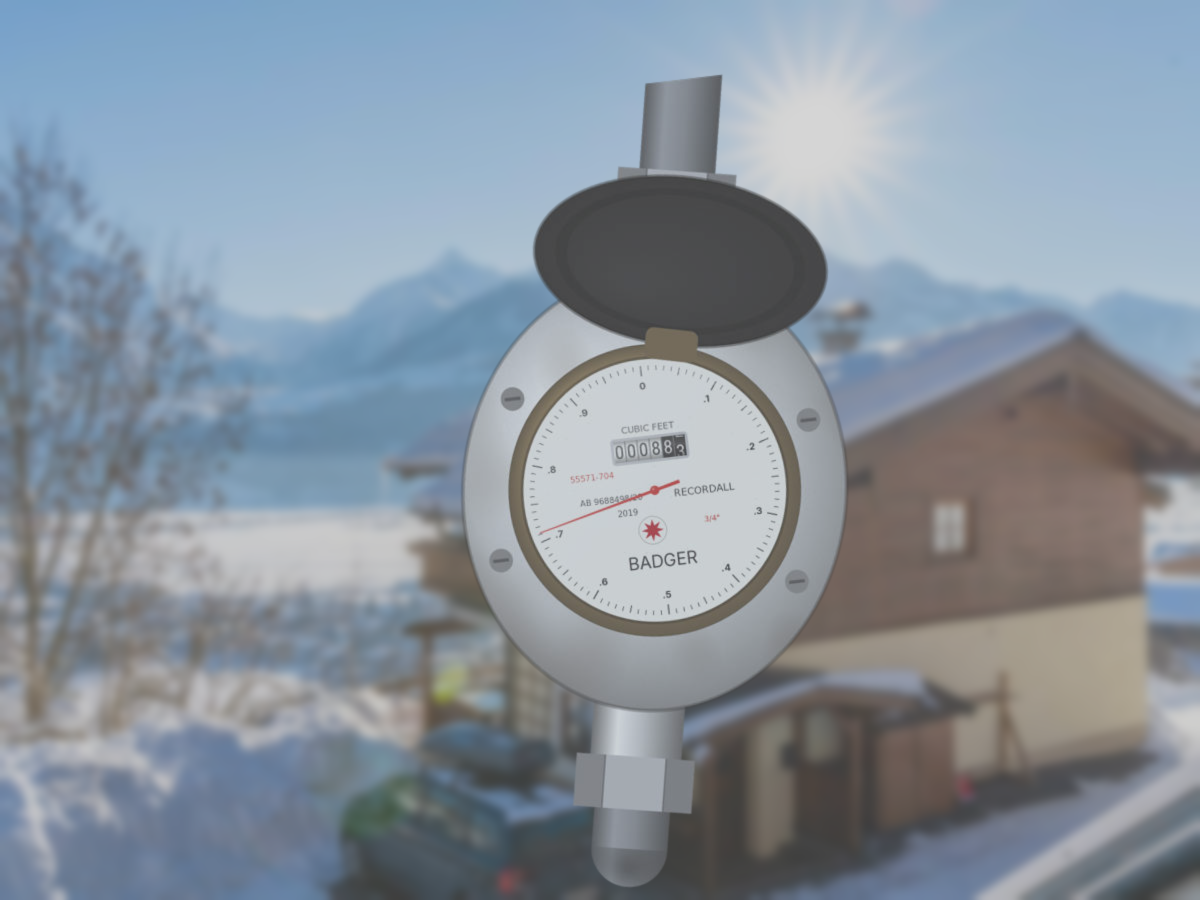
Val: 882.71,ft³
